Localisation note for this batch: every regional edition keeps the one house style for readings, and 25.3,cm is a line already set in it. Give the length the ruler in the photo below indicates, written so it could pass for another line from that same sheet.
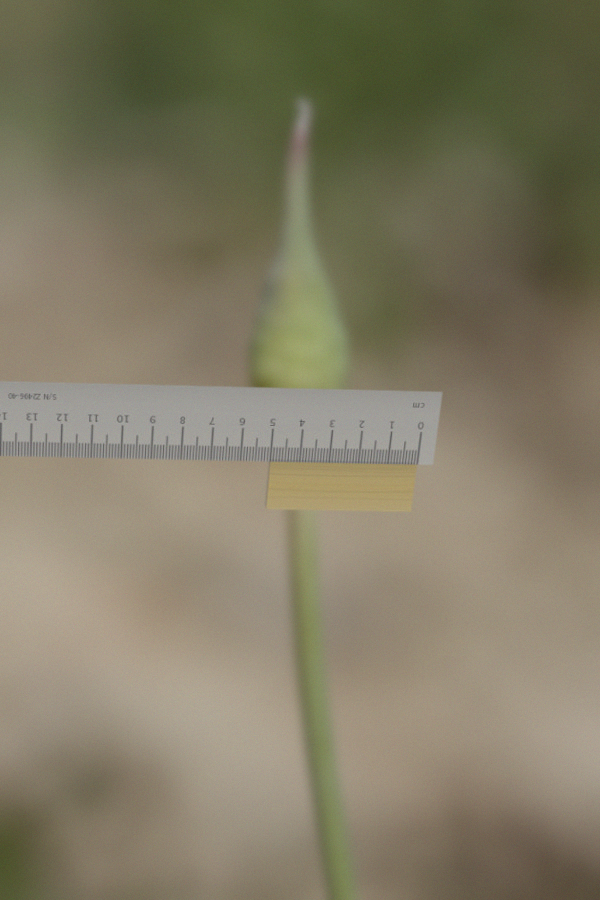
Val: 5,cm
